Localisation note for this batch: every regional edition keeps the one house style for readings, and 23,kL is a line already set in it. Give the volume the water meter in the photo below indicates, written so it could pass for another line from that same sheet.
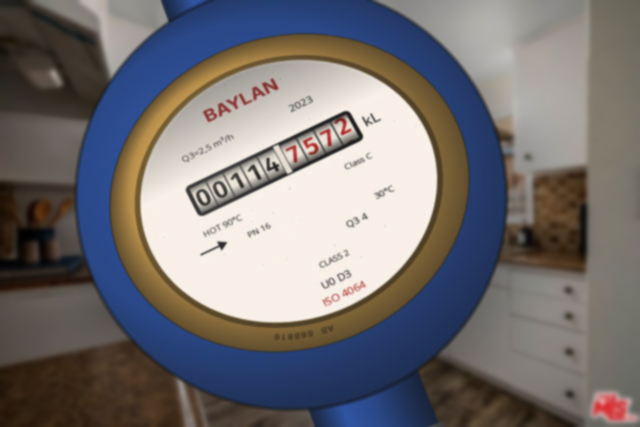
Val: 114.7572,kL
